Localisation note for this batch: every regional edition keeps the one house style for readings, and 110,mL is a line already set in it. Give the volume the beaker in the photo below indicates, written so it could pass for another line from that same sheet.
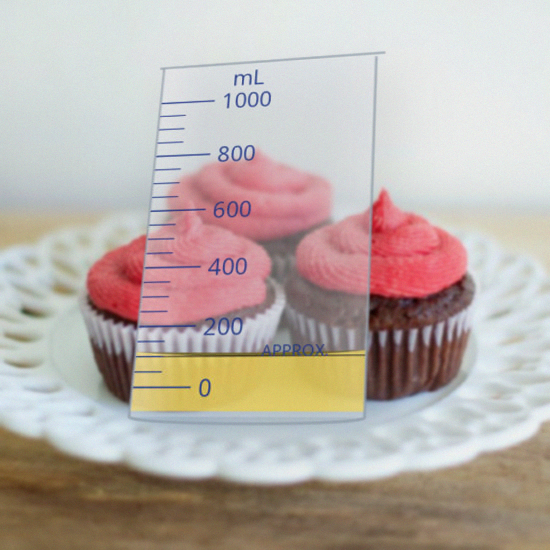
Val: 100,mL
